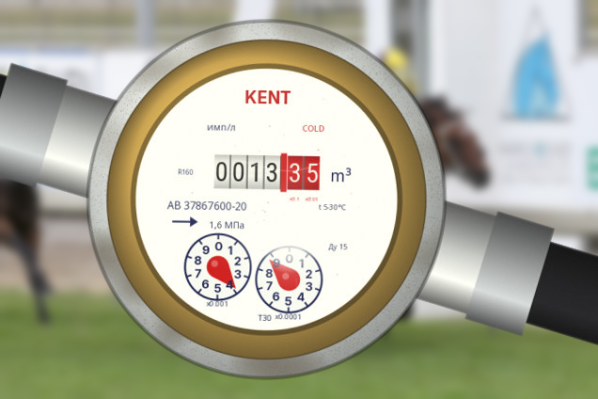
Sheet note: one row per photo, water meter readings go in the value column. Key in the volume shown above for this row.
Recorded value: 13.3538 m³
